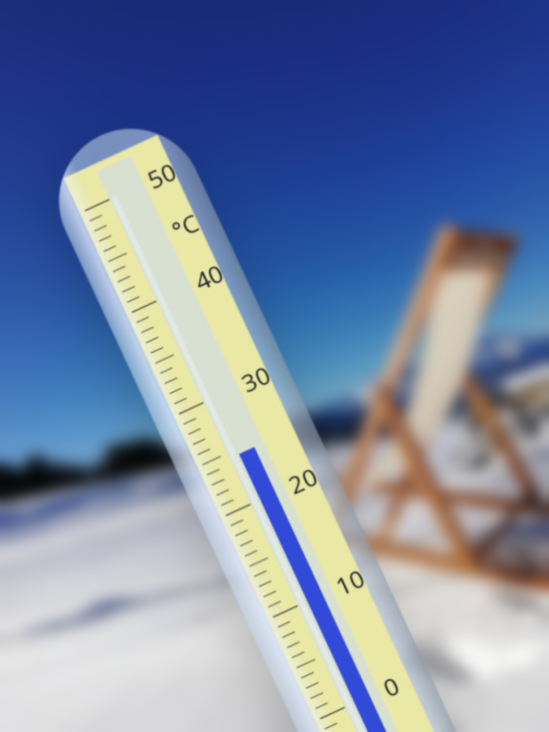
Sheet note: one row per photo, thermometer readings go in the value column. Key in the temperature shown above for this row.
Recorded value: 24.5 °C
